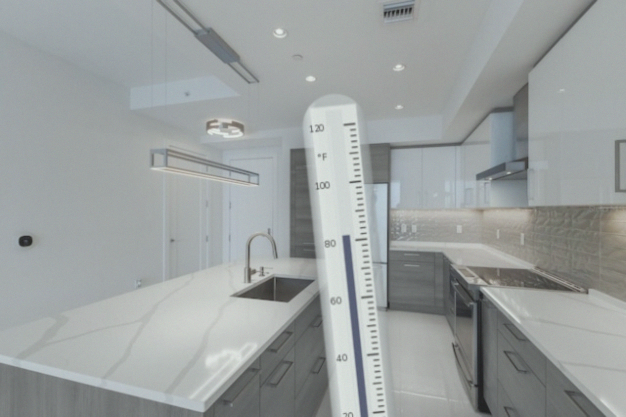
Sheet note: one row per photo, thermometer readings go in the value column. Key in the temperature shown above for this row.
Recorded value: 82 °F
